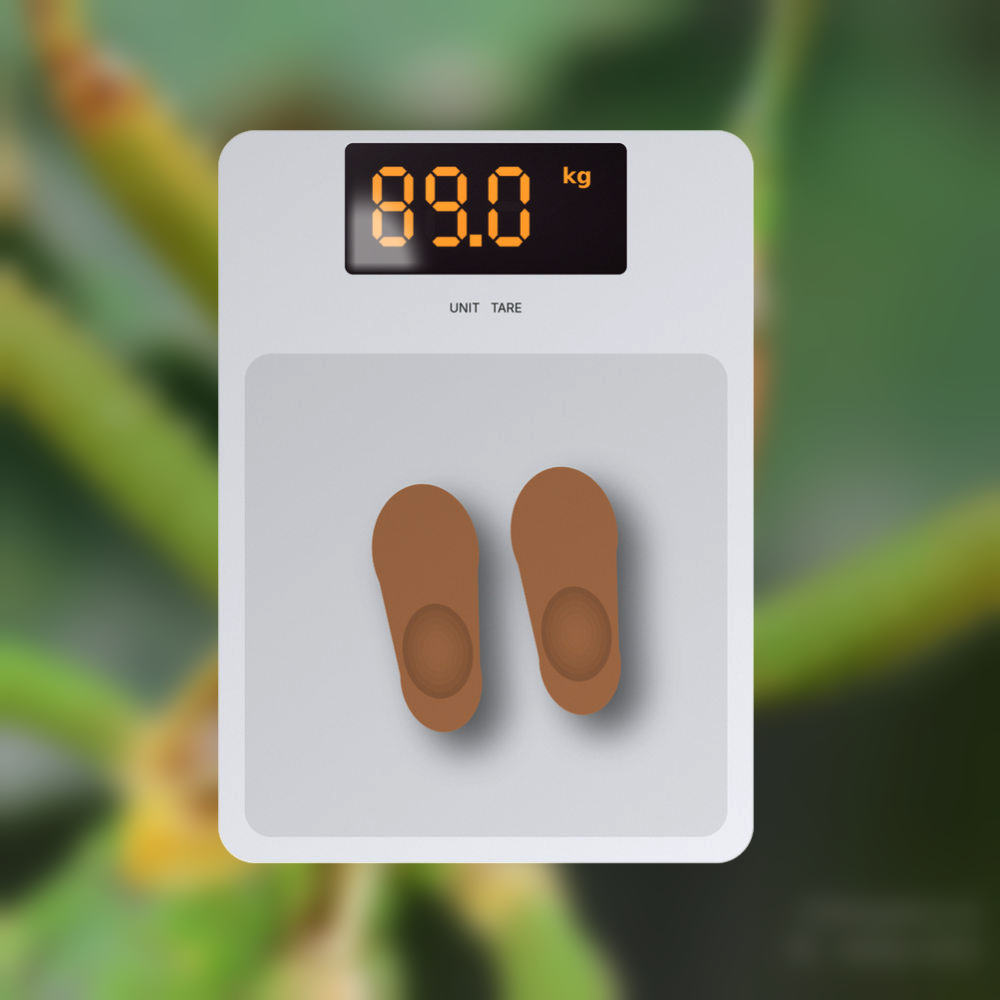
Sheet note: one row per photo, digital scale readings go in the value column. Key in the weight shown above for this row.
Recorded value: 89.0 kg
